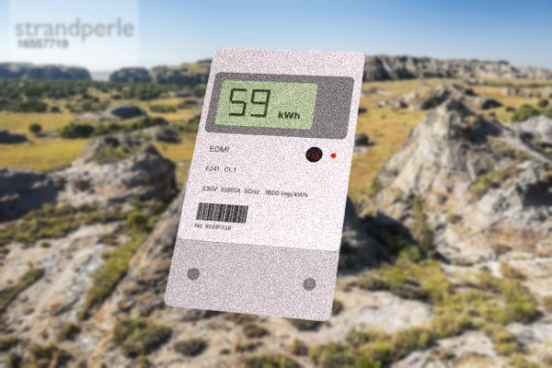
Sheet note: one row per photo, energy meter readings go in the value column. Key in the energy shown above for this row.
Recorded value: 59 kWh
